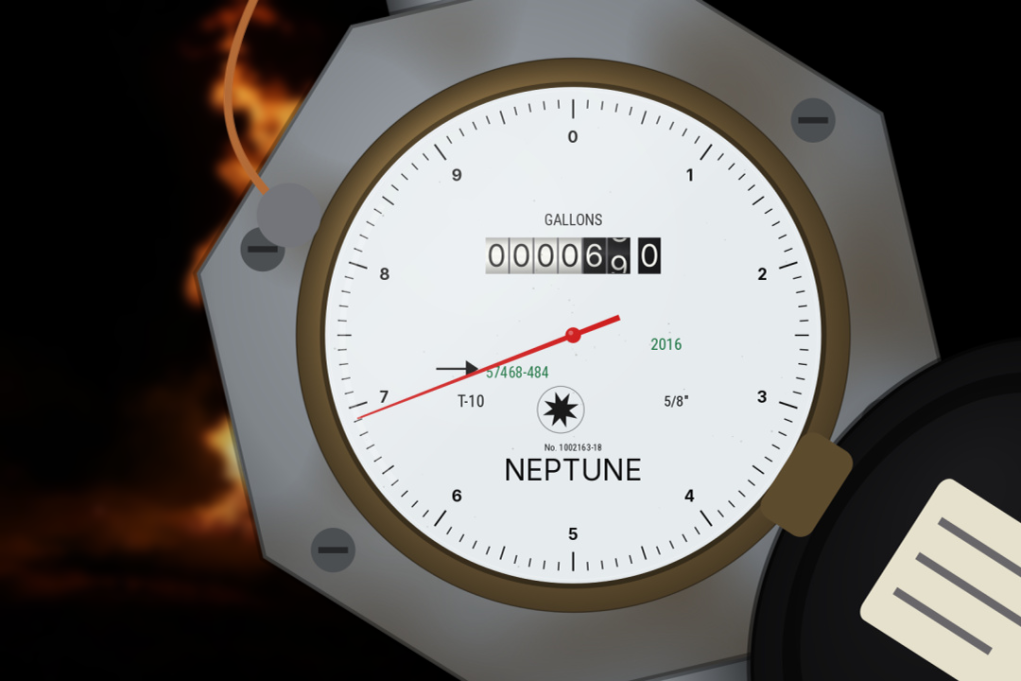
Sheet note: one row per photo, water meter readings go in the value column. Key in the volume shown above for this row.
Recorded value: 686.9 gal
